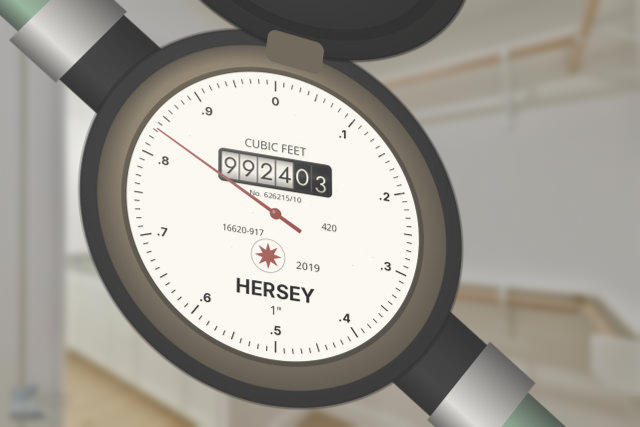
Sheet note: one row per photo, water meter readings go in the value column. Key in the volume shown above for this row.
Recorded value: 992402.83 ft³
